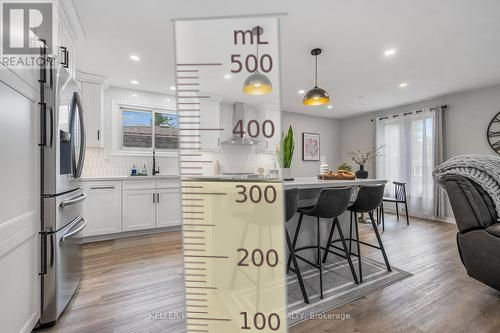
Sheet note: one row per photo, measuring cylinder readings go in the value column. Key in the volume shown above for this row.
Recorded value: 320 mL
